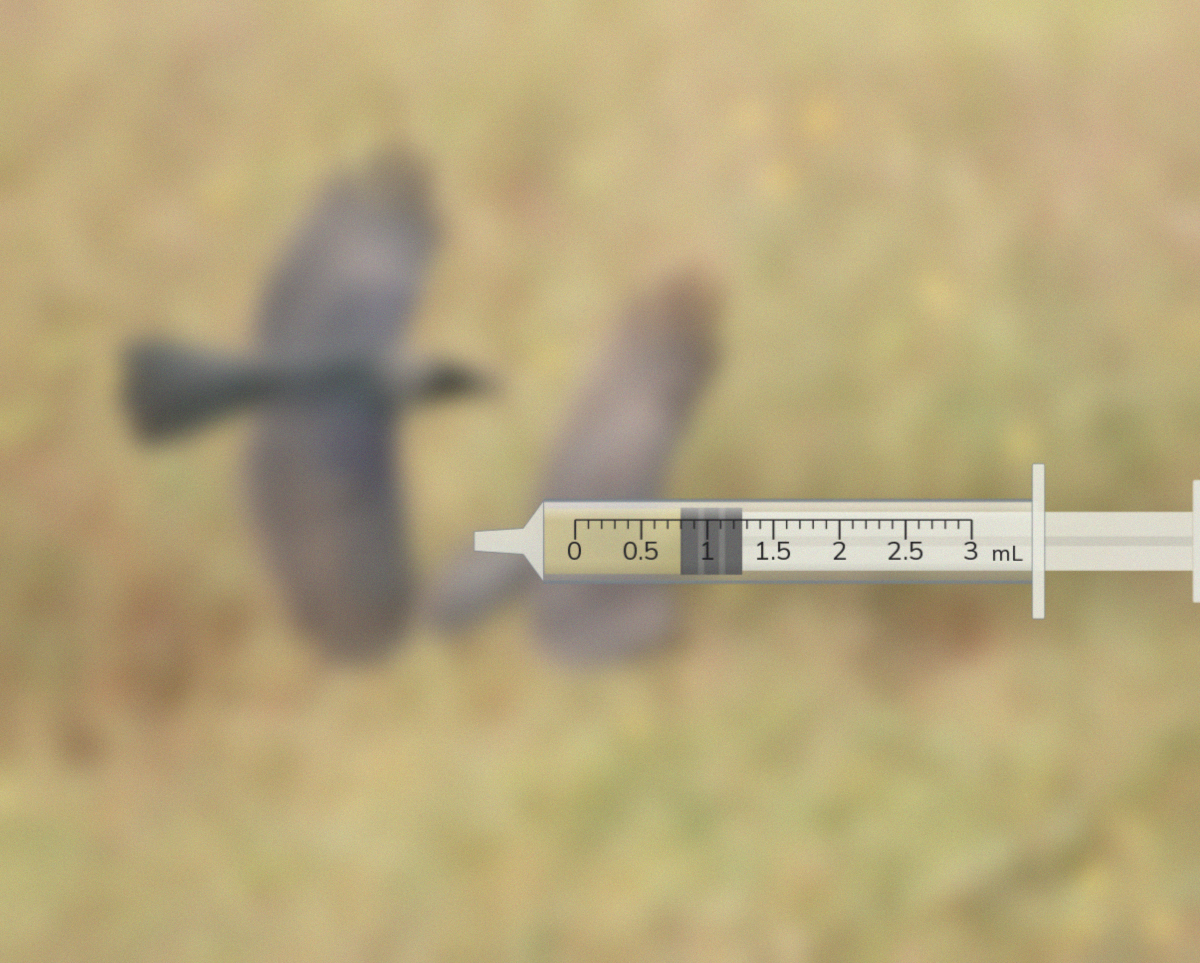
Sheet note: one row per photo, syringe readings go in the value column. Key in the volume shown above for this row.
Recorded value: 0.8 mL
